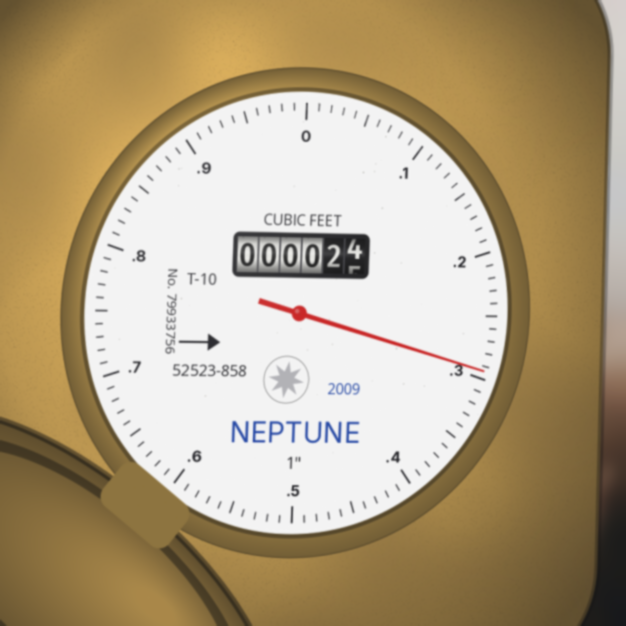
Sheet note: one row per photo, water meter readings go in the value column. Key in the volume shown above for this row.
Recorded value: 24.29 ft³
